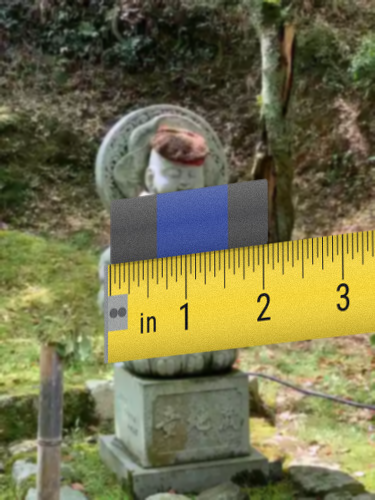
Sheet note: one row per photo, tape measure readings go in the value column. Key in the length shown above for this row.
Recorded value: 2.0625 in
